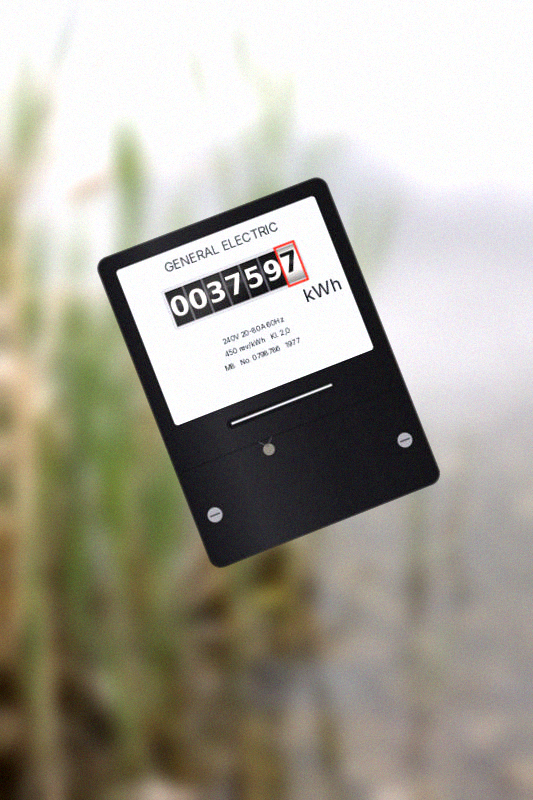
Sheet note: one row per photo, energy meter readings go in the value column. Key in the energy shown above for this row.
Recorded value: 3759.7 kWh
